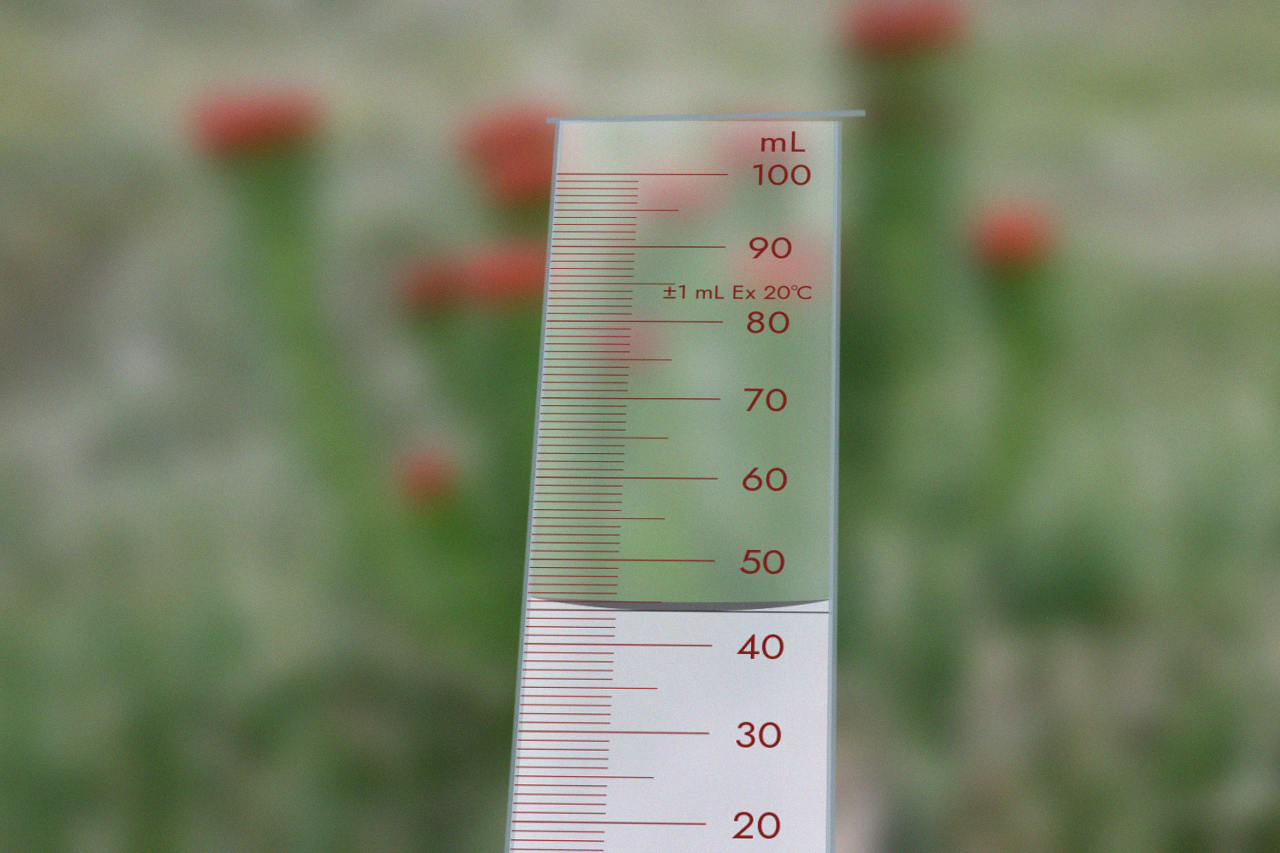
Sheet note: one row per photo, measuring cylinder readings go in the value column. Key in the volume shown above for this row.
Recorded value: 44 mL
